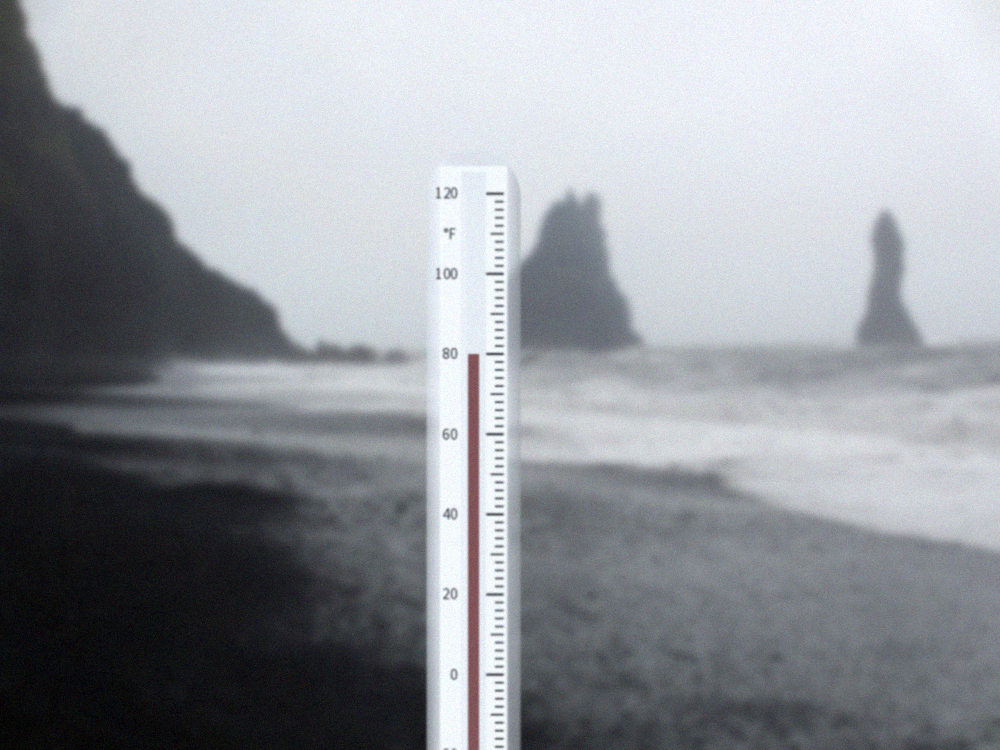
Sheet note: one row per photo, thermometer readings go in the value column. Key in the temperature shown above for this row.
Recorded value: 80 °F
